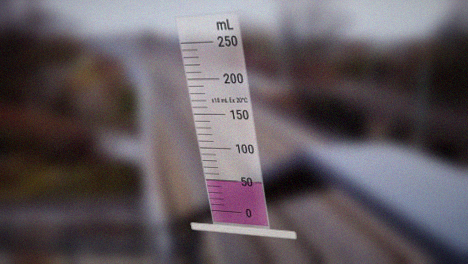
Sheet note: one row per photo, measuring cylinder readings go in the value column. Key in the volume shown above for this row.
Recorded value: 50 mL
